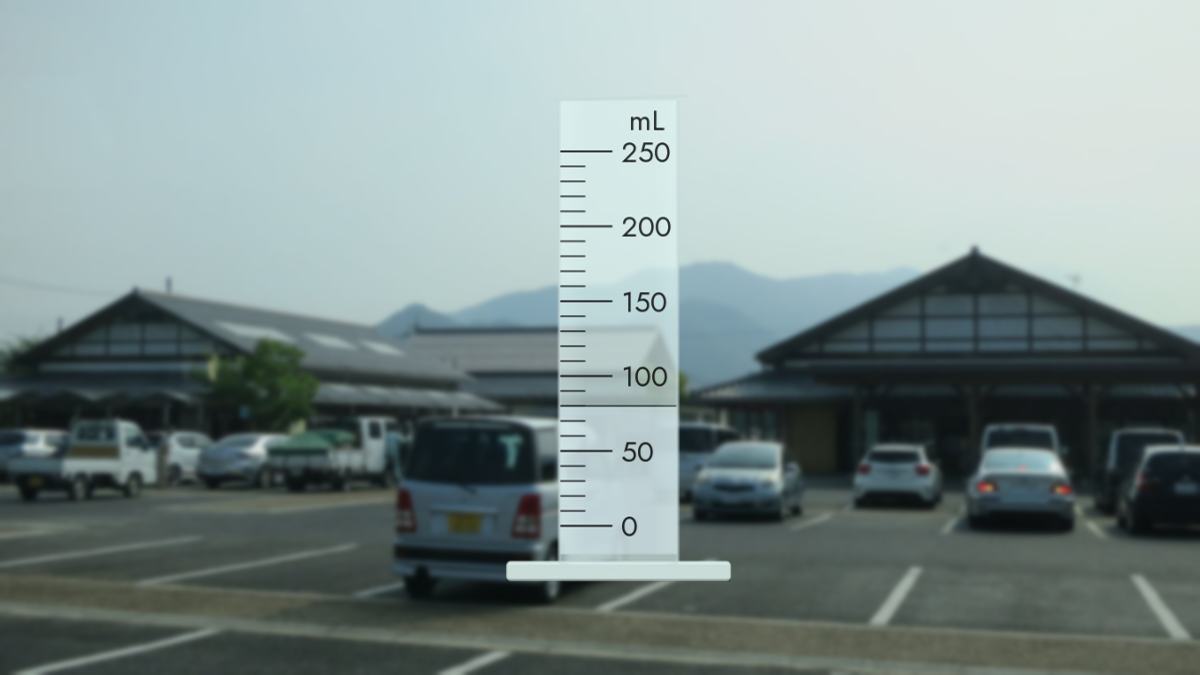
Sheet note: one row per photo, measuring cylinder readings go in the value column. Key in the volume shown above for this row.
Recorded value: 80 mL
